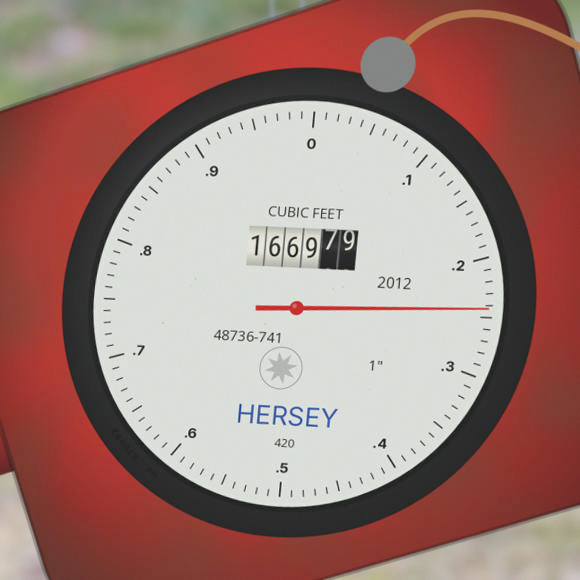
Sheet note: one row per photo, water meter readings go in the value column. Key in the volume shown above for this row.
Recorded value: 166979.24 ft³
